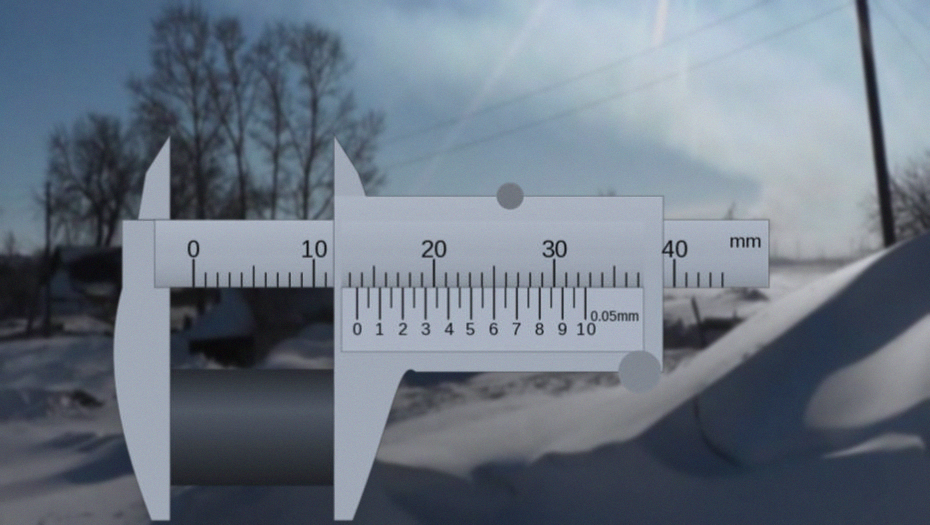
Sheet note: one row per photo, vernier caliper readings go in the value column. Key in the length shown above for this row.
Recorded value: 13.6 mm
